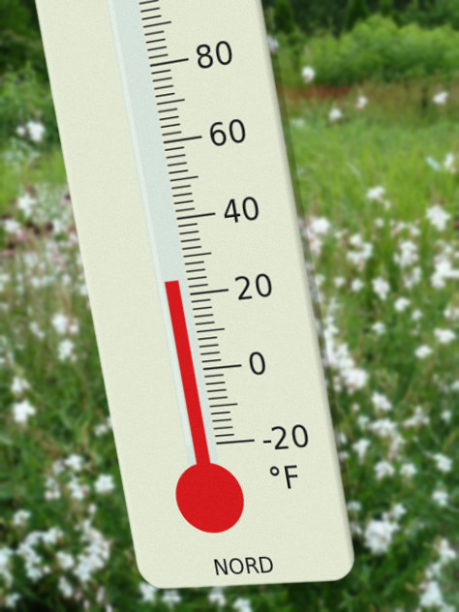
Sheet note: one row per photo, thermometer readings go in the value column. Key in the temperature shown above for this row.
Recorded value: 24 °F
